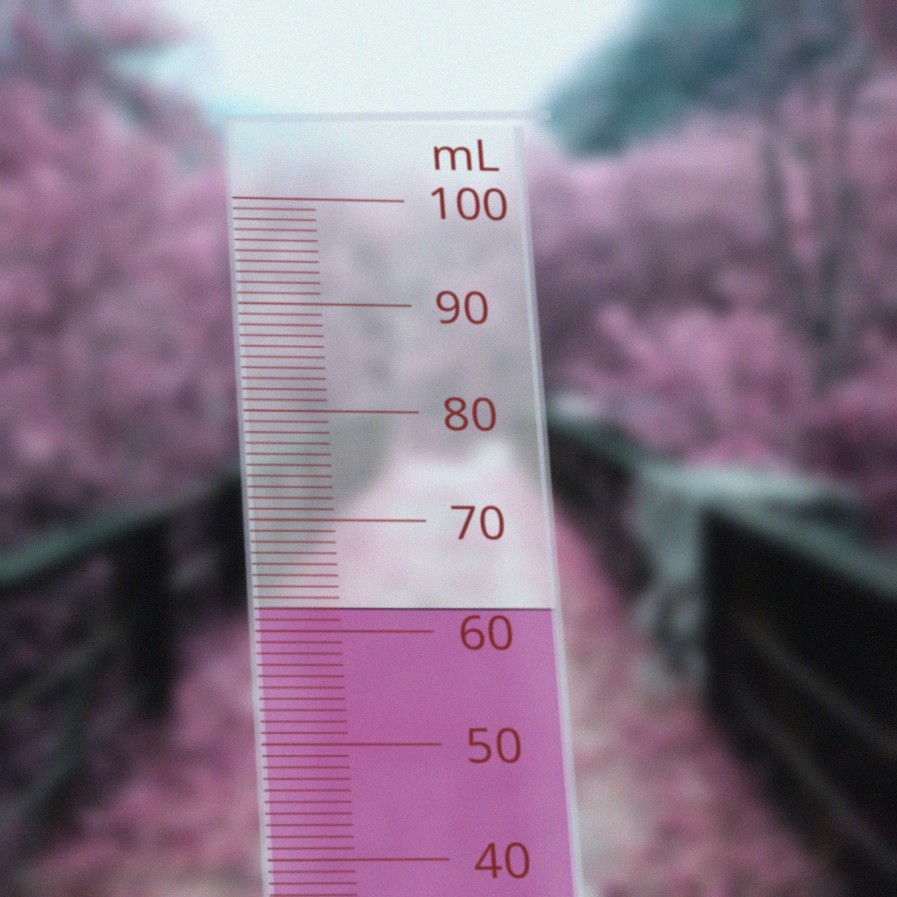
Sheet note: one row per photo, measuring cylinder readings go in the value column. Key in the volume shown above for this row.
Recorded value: 62 mL
